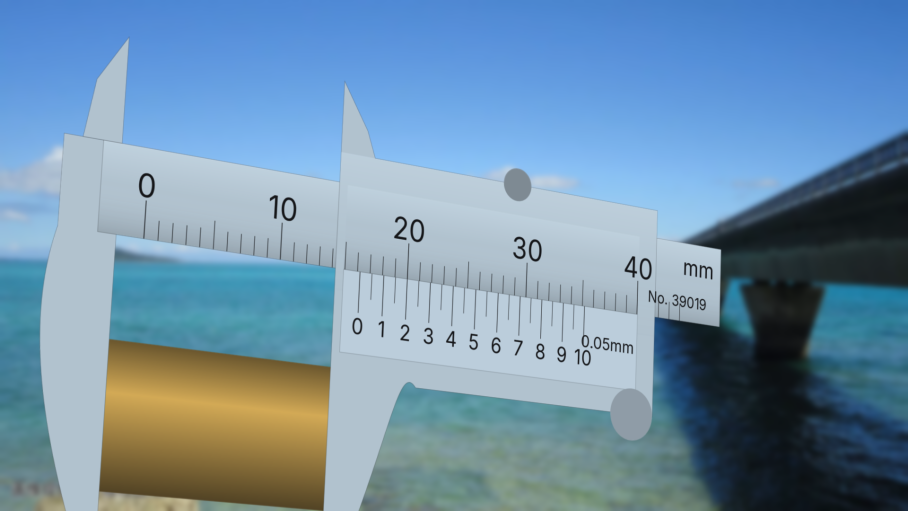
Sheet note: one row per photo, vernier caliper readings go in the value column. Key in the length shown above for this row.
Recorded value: 16.2 mm
